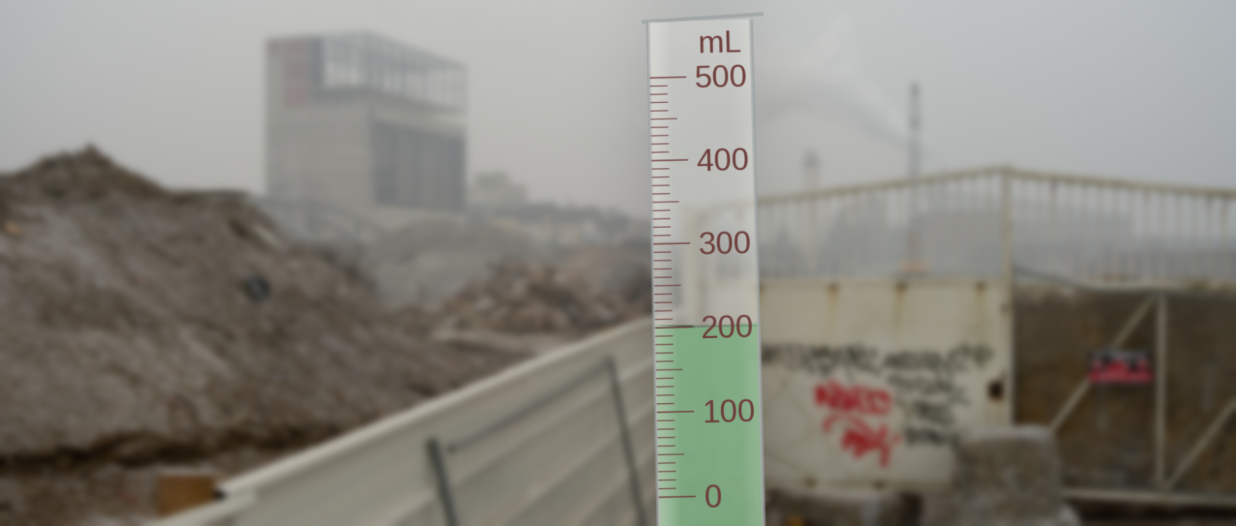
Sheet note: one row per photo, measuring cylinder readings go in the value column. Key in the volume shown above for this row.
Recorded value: 200 mL
